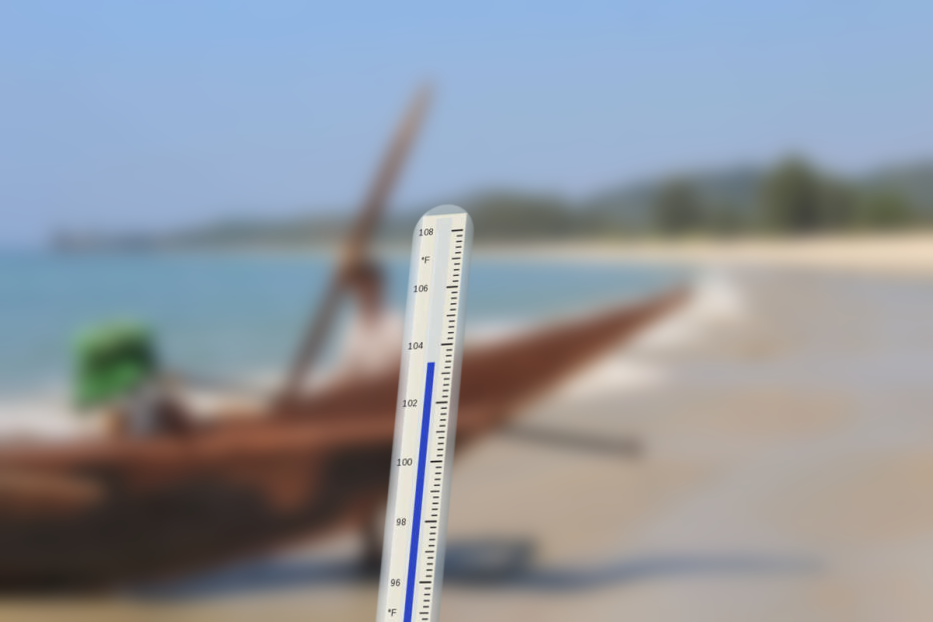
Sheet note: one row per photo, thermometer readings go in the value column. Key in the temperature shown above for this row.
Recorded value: 103.4 °F
